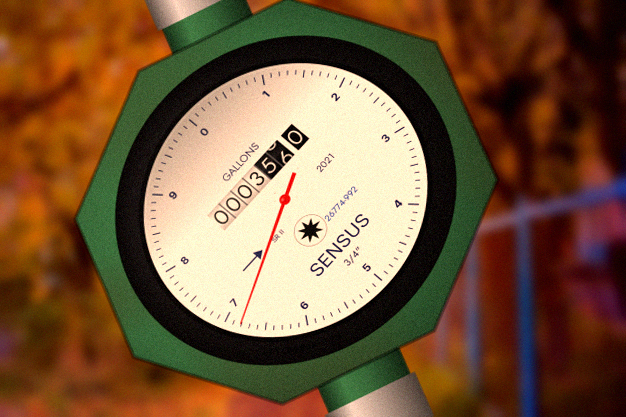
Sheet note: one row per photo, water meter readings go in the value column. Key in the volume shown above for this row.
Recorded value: 3556.8 gal
